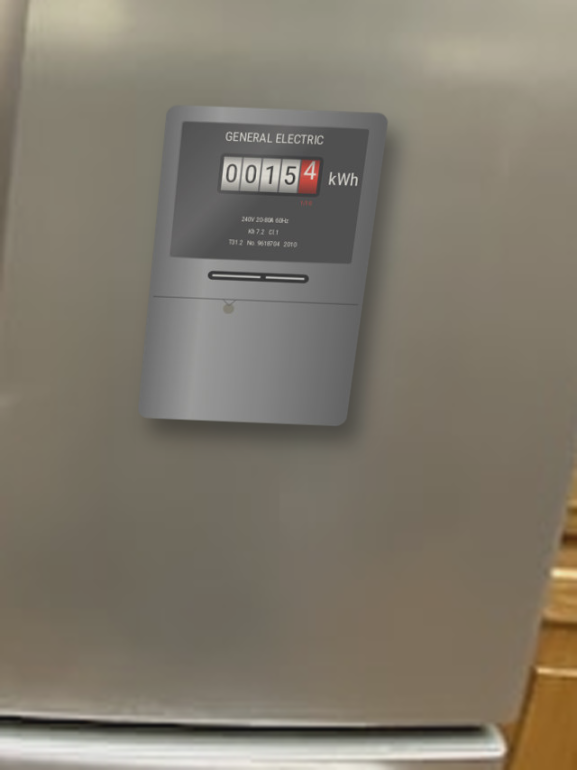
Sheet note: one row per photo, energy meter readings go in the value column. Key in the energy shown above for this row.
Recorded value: 15.4 kWh
